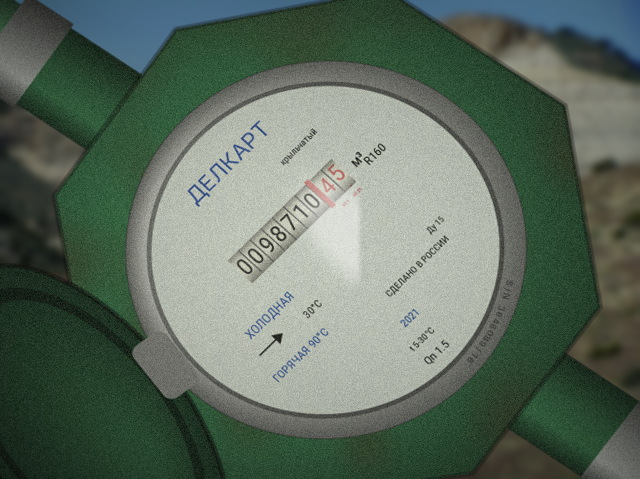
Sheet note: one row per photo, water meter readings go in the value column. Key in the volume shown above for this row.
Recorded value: 98710.45 m³
